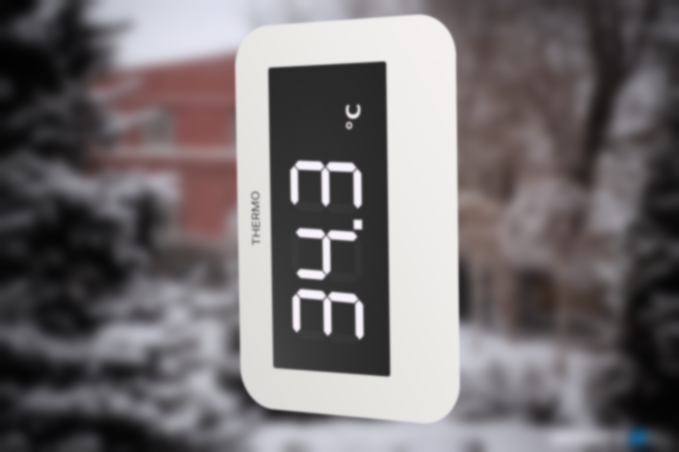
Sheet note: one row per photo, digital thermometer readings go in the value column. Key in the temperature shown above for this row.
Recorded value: 34.3 °C
